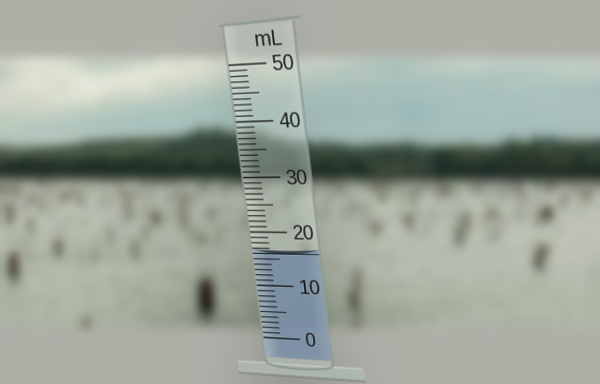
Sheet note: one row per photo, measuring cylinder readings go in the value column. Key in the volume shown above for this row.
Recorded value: 16 mL
